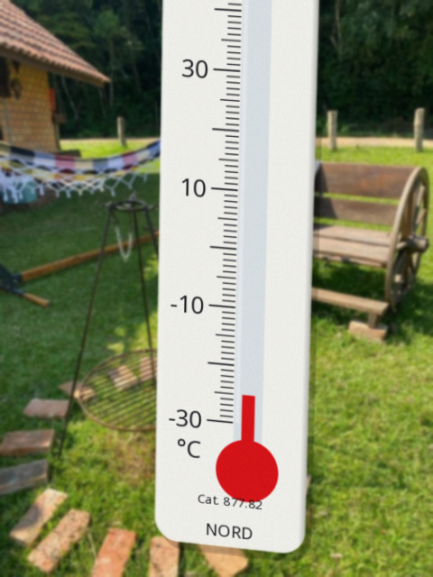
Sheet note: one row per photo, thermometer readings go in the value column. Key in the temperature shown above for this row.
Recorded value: -25 °C
